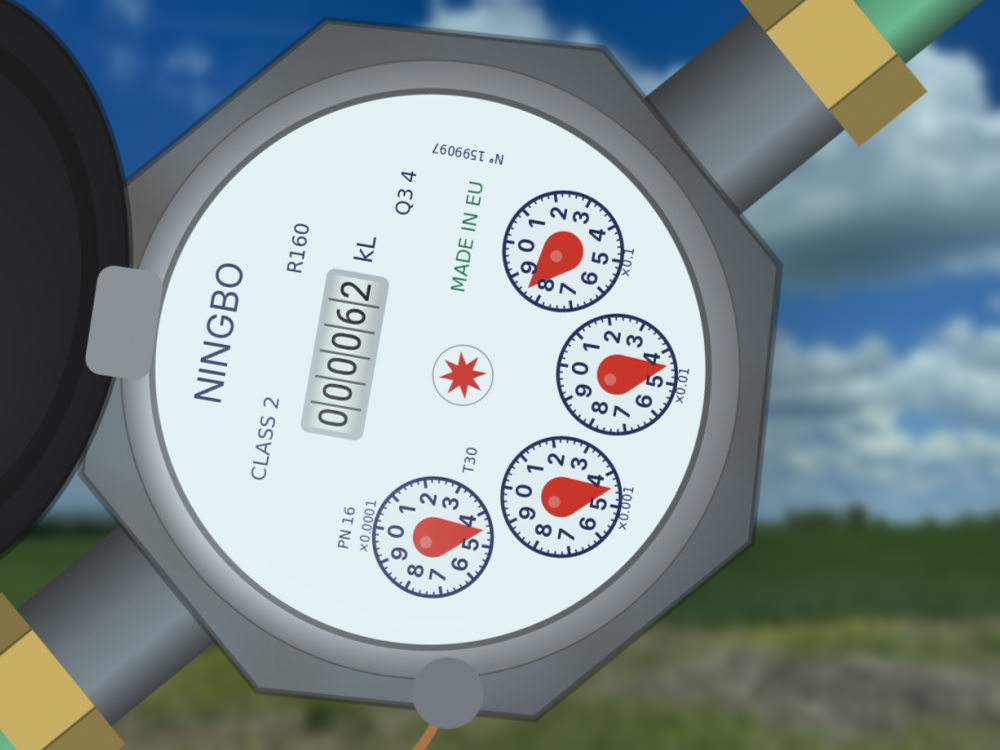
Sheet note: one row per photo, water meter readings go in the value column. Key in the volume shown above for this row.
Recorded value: 62.8444 kL
